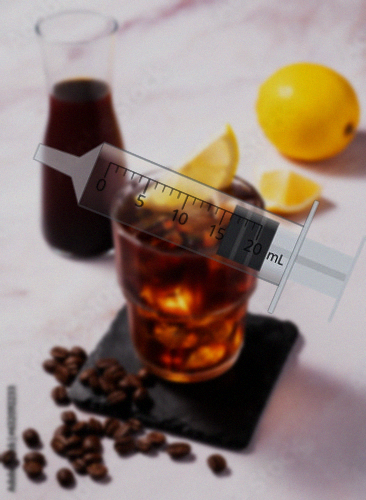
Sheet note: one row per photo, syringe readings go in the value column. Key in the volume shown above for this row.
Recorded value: 16 mL
